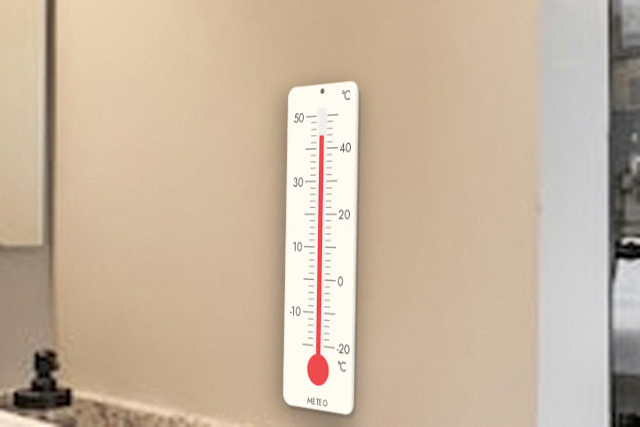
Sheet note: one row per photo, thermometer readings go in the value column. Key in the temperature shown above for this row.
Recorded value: 44 °C
